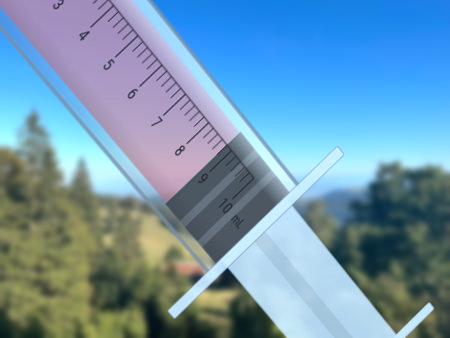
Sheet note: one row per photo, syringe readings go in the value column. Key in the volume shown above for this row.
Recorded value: 8.8 mL
